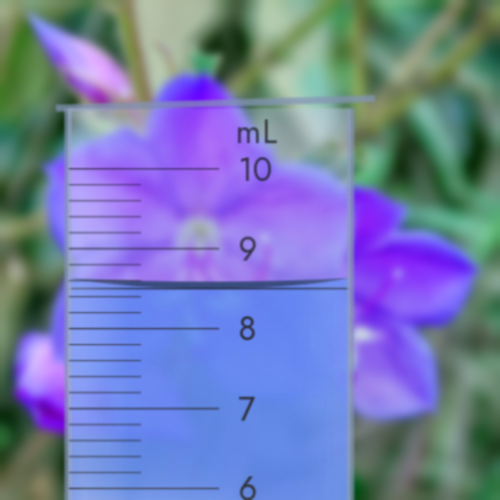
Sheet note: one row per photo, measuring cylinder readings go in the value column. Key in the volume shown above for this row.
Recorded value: 8.5 mL
